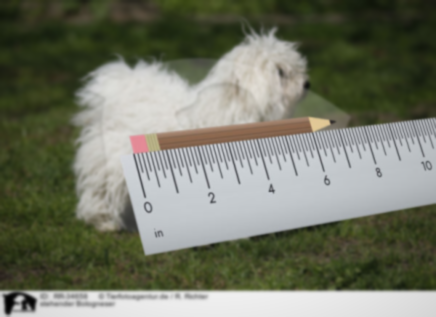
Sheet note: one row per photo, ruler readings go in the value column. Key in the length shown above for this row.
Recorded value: 7 in
